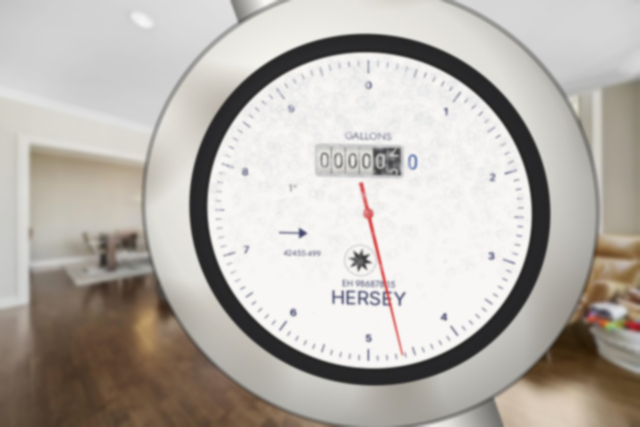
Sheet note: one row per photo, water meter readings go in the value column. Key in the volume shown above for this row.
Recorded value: 24.6 gal
